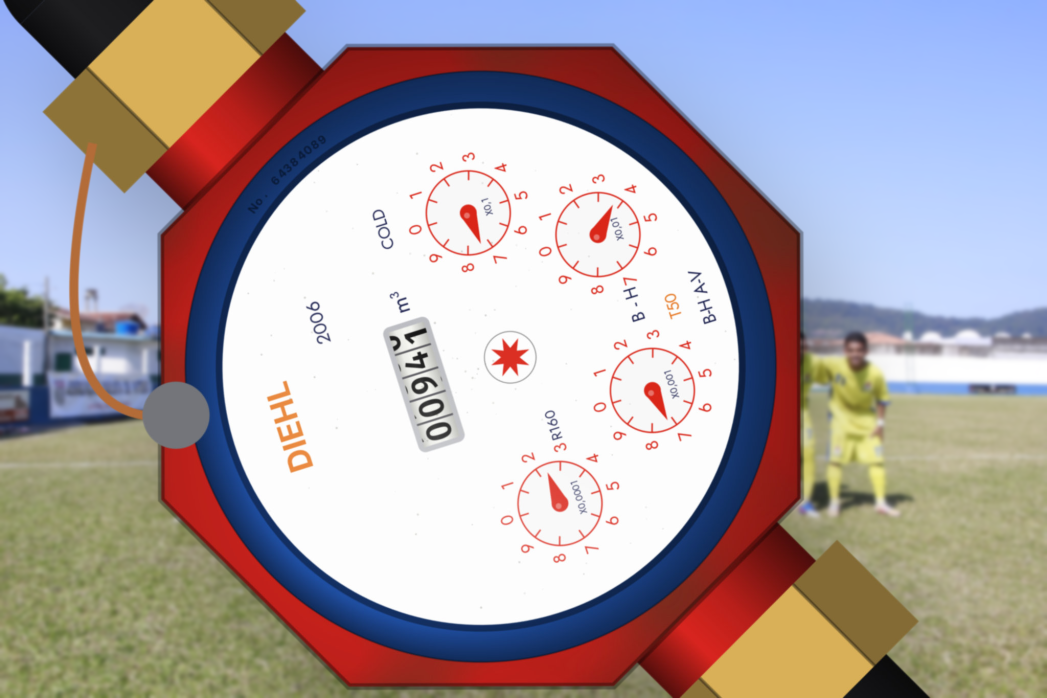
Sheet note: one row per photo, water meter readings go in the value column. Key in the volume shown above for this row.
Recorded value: 940.7372 m³
